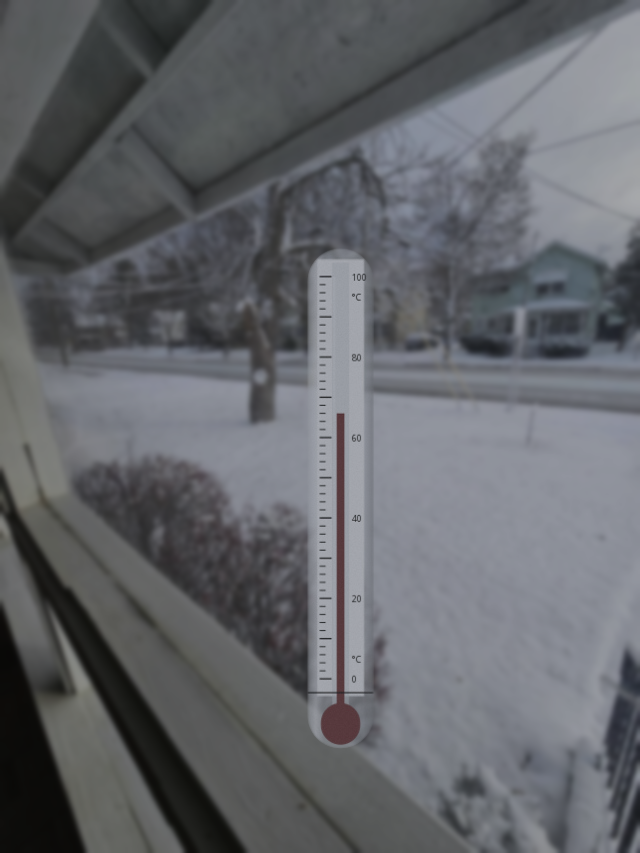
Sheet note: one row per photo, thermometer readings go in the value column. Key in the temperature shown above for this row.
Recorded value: 66 °C
